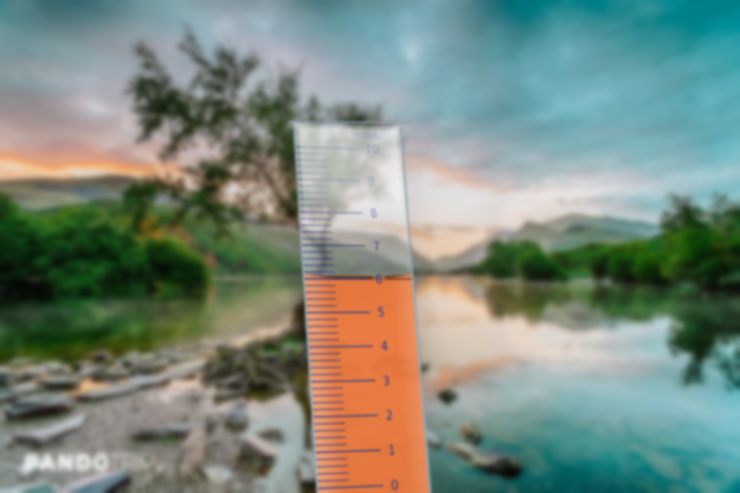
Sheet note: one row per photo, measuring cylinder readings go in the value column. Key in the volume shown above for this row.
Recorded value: 6 mL
